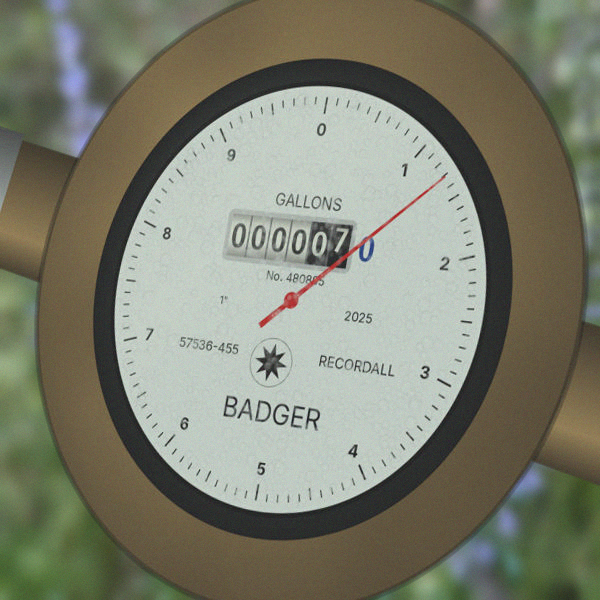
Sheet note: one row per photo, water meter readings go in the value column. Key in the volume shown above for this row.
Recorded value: 71.3 gal
